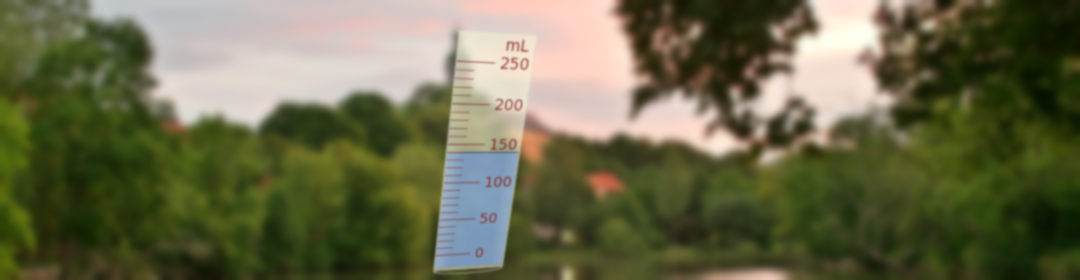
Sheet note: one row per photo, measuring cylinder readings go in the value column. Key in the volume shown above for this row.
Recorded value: 140 mL
